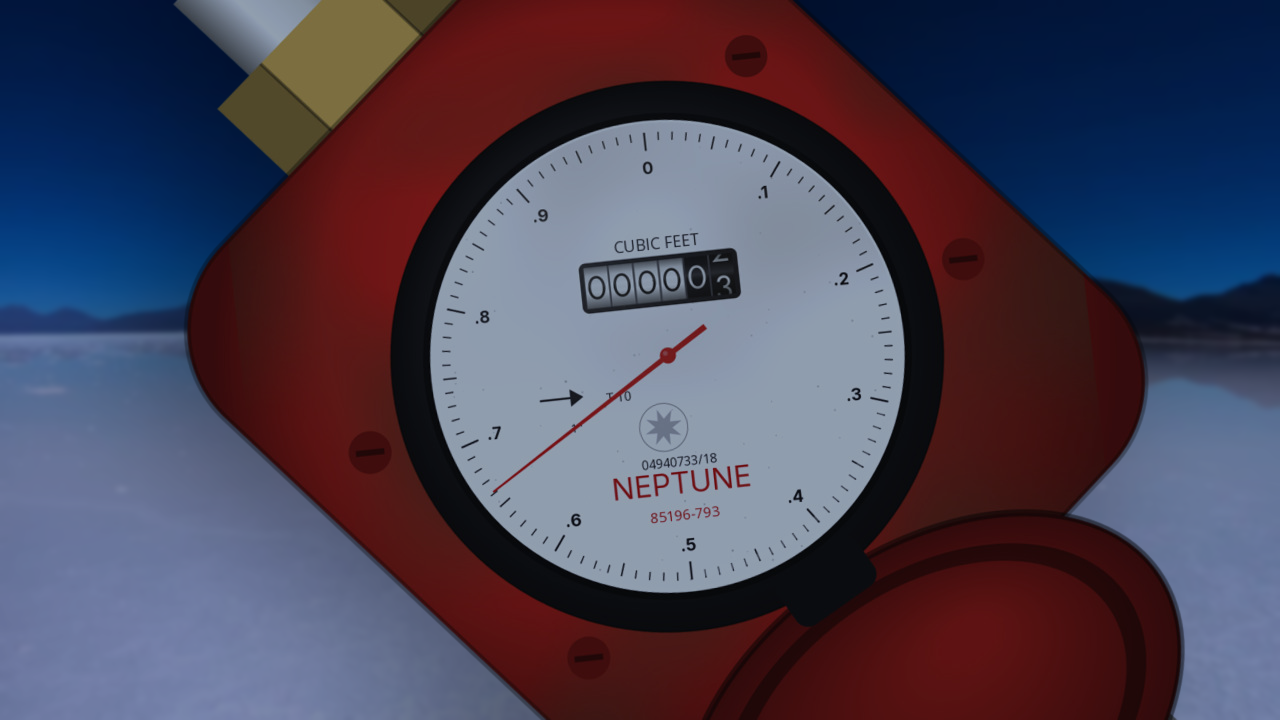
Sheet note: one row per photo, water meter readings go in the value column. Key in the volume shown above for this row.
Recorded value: 2.66 ft³
